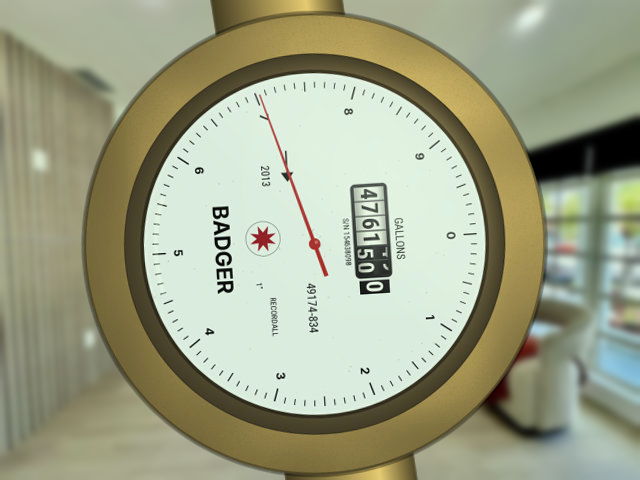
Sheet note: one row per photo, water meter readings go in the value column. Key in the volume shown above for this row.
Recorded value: 4761497.0 gal
